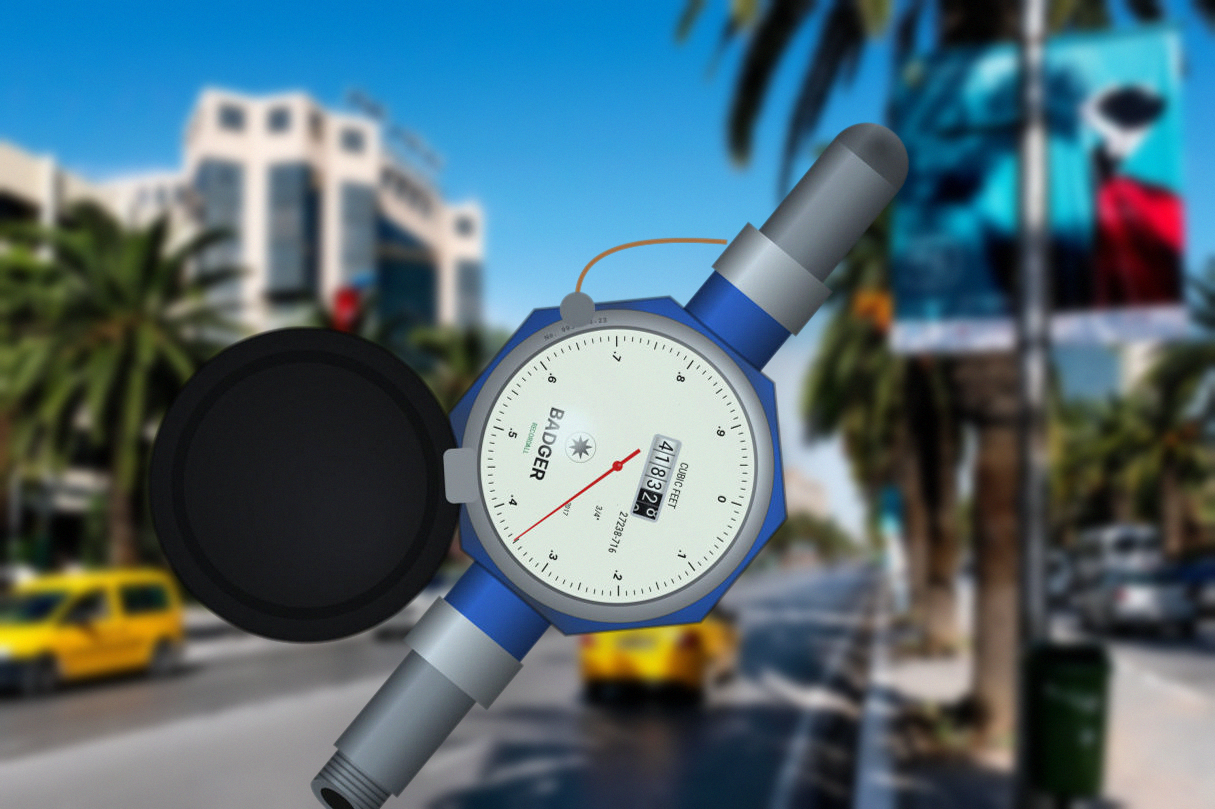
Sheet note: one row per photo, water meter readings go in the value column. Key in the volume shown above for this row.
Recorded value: 418328.35 ft³
